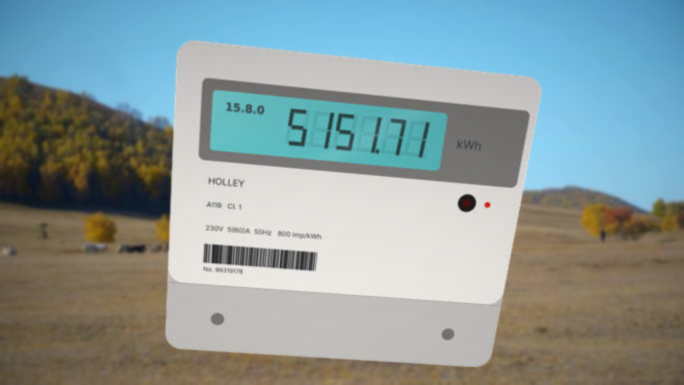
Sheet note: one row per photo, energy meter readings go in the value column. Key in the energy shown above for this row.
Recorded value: 5151.71 kWh
